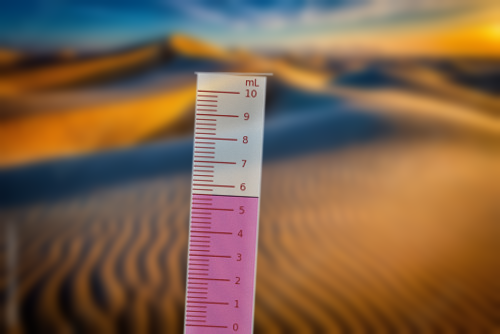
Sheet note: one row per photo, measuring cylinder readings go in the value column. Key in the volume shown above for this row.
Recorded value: 5.6 mL
